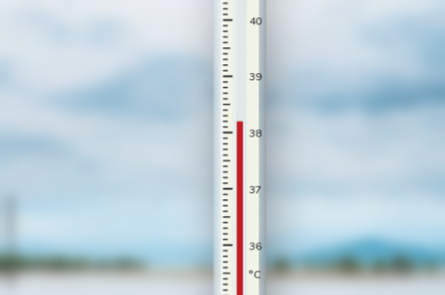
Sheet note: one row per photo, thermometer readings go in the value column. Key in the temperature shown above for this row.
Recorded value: 38.2 °C
